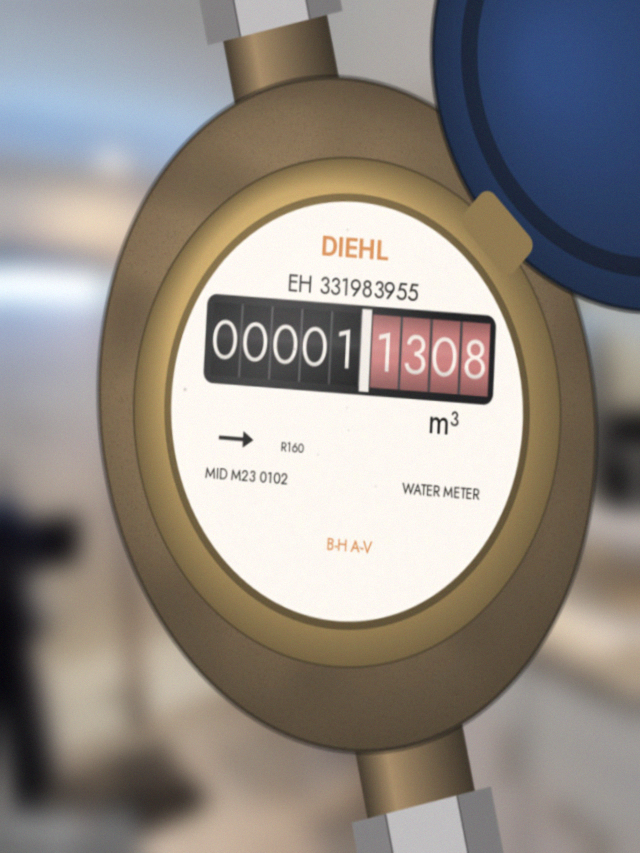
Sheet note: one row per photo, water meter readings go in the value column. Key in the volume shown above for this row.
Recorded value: 1.1308 m³
